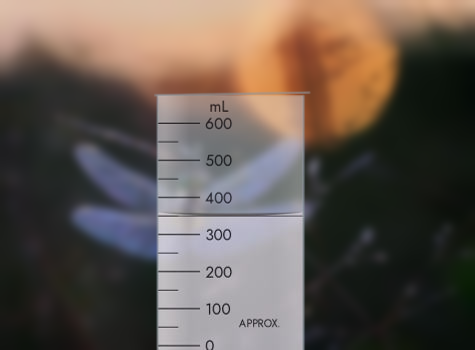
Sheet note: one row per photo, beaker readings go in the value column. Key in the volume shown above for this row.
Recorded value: 350 mL
